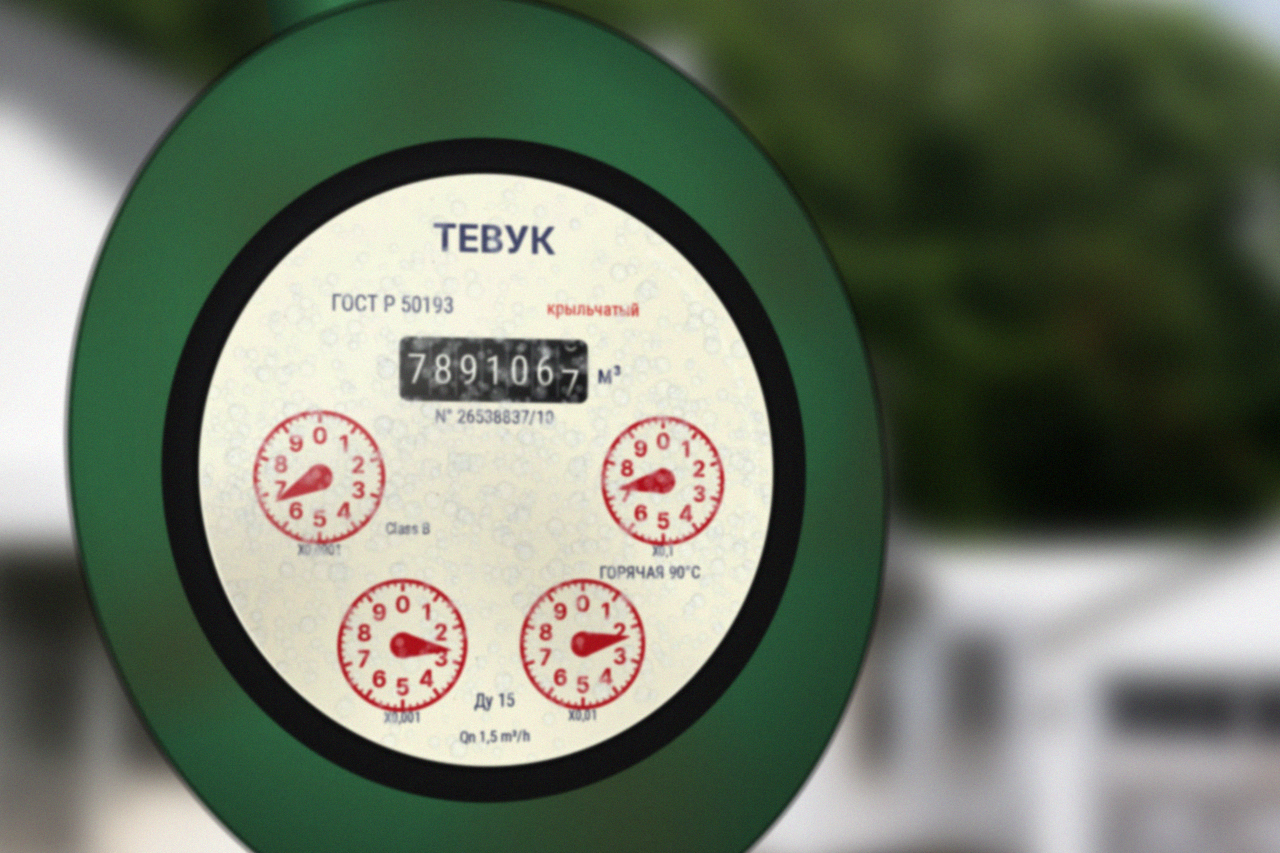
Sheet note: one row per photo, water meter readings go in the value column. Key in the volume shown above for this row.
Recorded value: 7891066.7226 m³
